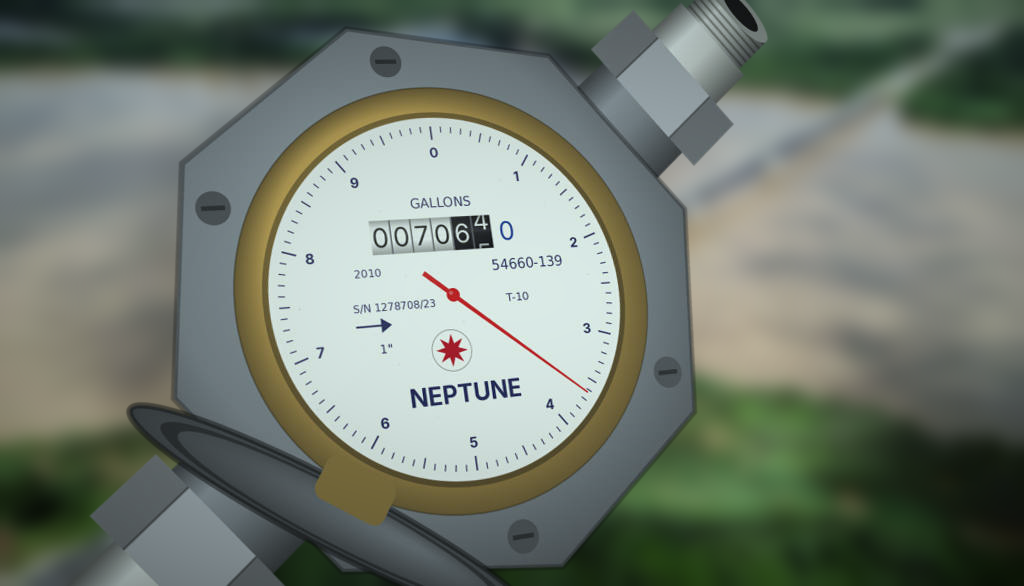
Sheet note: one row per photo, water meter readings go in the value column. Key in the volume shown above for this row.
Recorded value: 70643.6 gal
